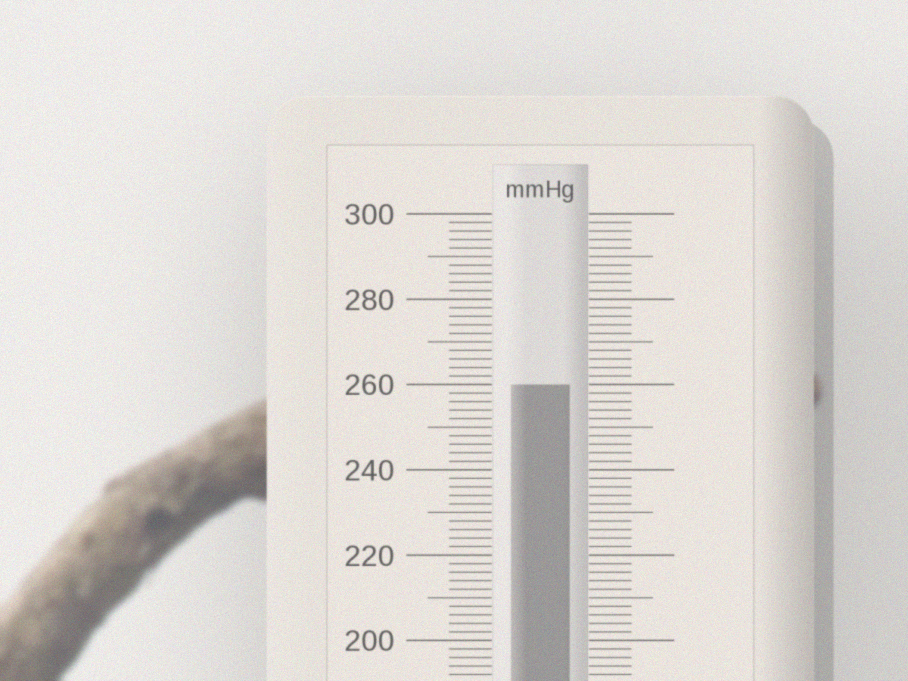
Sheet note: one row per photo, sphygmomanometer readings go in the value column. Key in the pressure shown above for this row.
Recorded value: 260 mmHg
